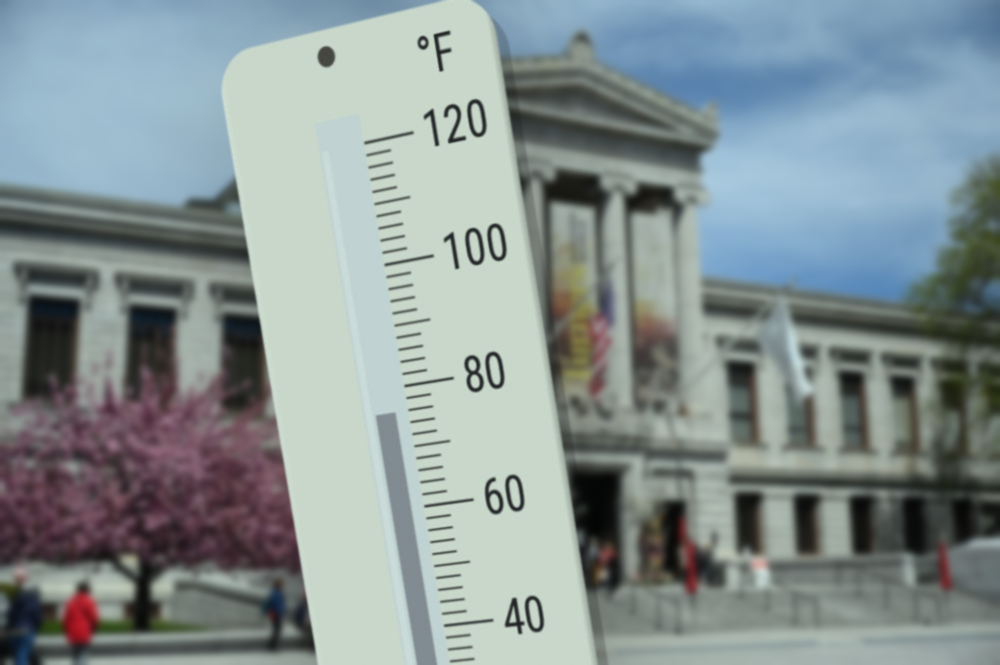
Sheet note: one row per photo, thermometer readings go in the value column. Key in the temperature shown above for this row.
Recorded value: 76 °F
